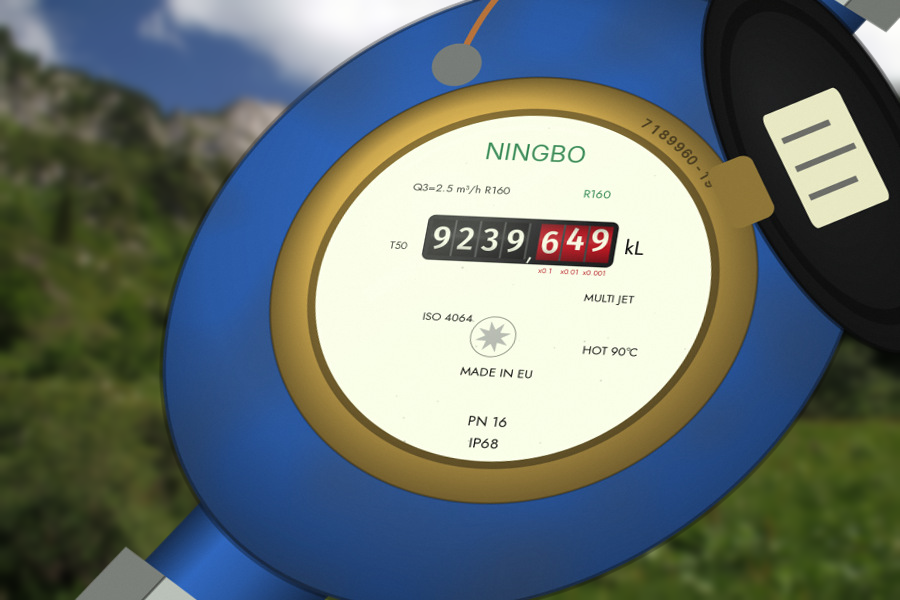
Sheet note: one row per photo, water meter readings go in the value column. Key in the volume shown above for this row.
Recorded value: 9239.649 kL
